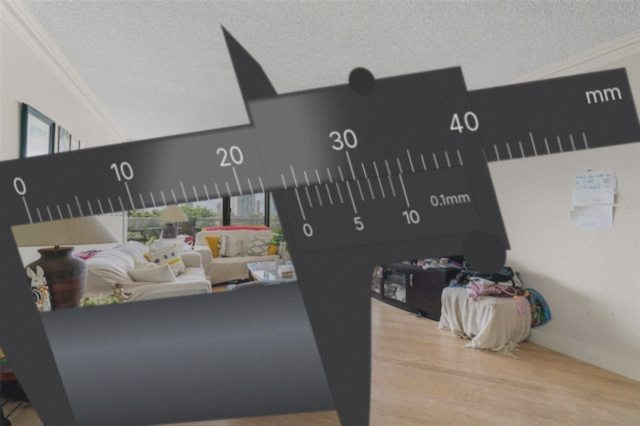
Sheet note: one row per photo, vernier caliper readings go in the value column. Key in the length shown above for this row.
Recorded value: 24.8 mm
